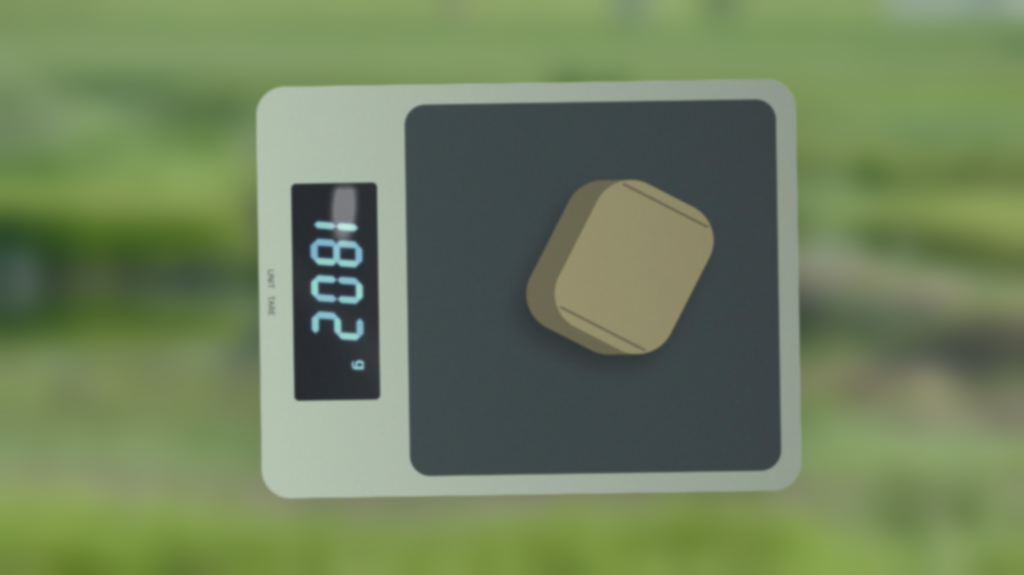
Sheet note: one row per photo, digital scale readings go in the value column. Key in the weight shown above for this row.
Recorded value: 1802 g
